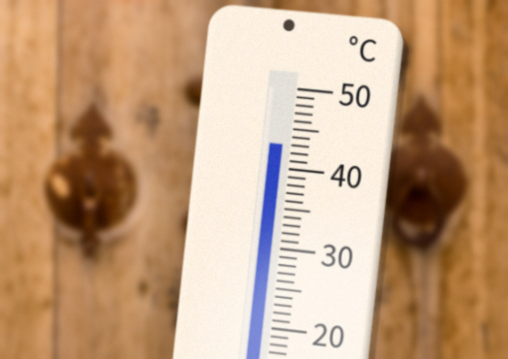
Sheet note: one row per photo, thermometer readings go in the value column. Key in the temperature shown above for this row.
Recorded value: 43 °C
